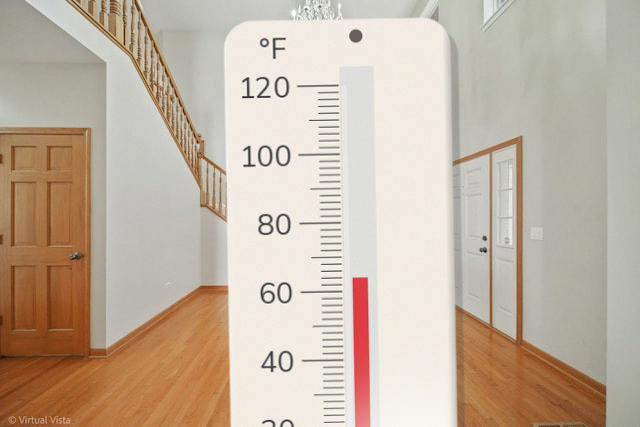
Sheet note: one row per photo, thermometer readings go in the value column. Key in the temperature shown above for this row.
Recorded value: 64 °F
